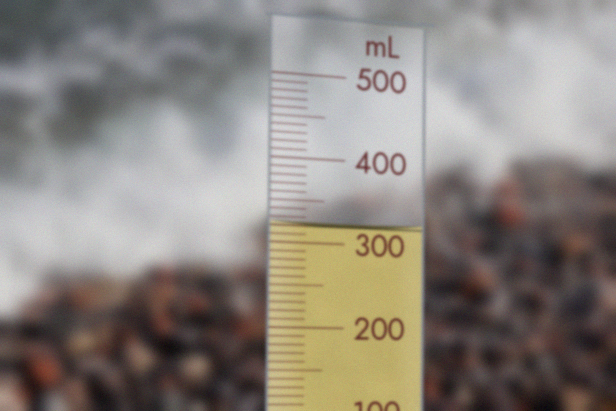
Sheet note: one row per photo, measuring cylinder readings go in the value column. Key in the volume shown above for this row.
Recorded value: 320 mL
